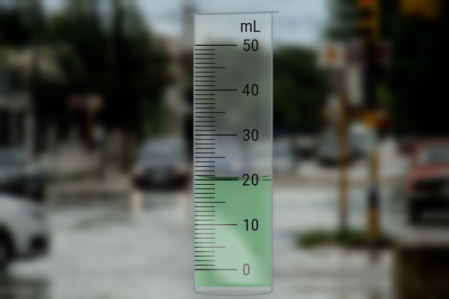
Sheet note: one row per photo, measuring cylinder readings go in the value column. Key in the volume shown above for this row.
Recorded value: 20 mL
